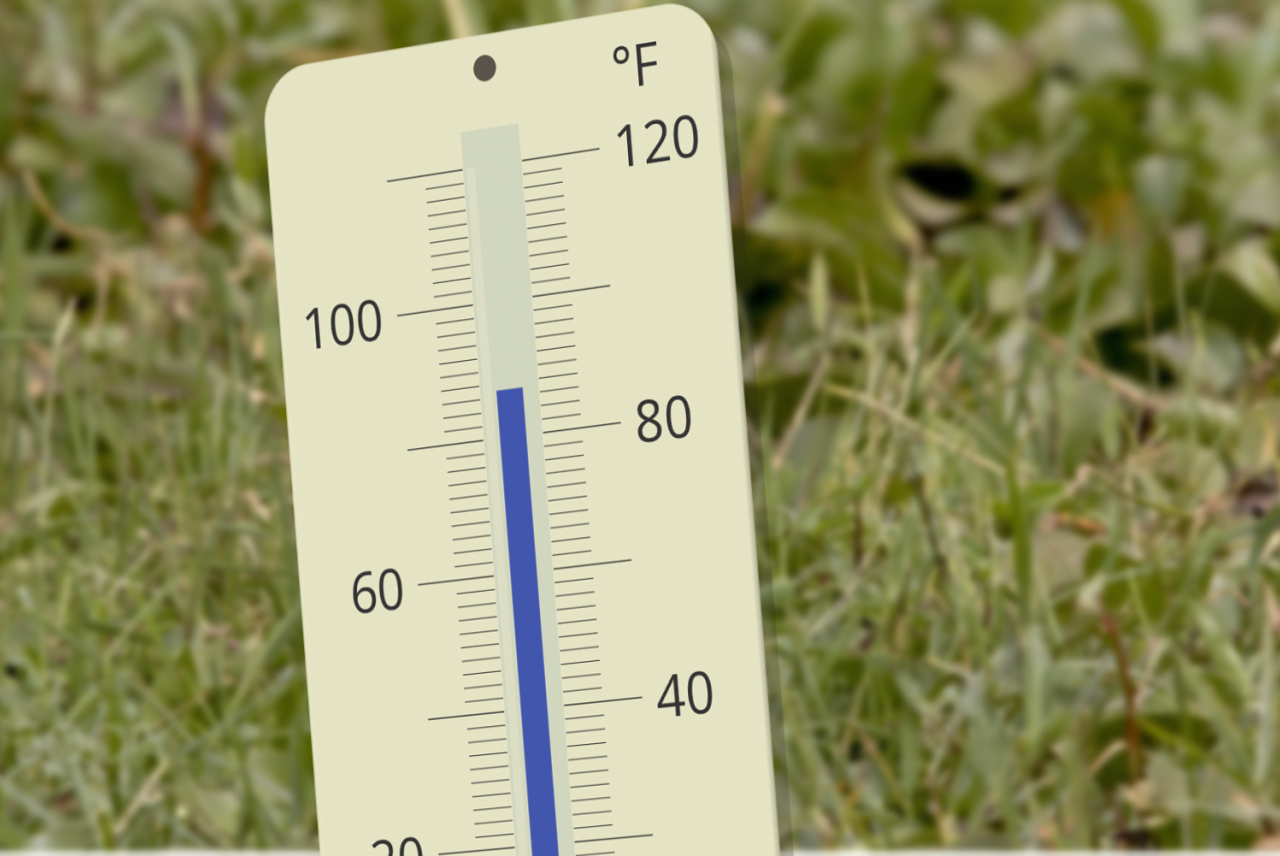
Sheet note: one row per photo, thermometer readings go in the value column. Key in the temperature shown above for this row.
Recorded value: 87 °F
